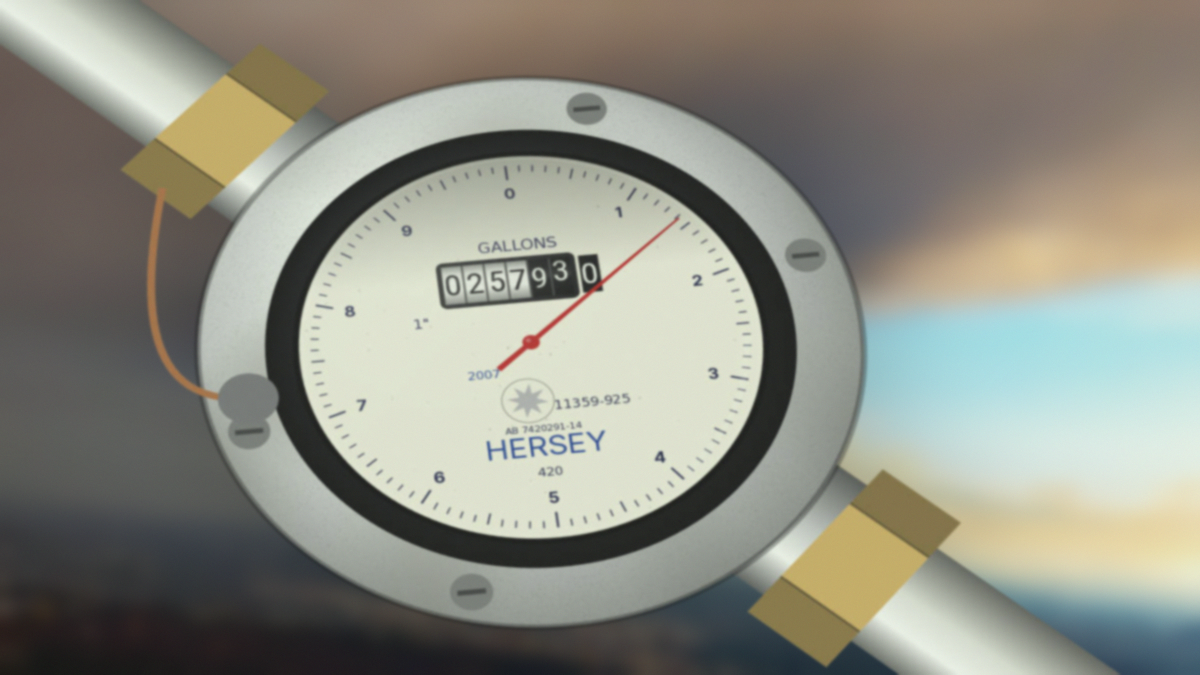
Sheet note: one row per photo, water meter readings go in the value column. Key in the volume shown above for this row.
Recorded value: 257931.4 gal
